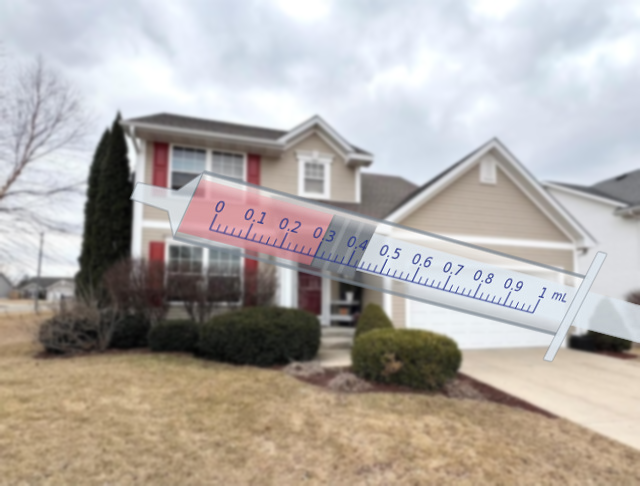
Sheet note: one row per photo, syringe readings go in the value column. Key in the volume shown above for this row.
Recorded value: 0.3 mL
